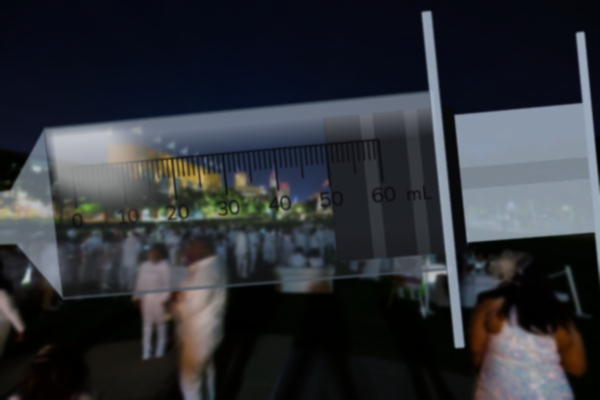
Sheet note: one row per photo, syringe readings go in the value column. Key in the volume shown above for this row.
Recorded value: 50 mL
